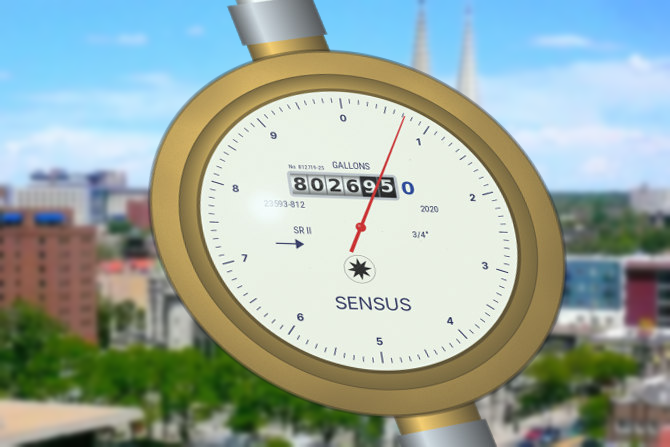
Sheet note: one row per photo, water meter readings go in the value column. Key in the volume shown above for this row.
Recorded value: 8026950.7 gal
